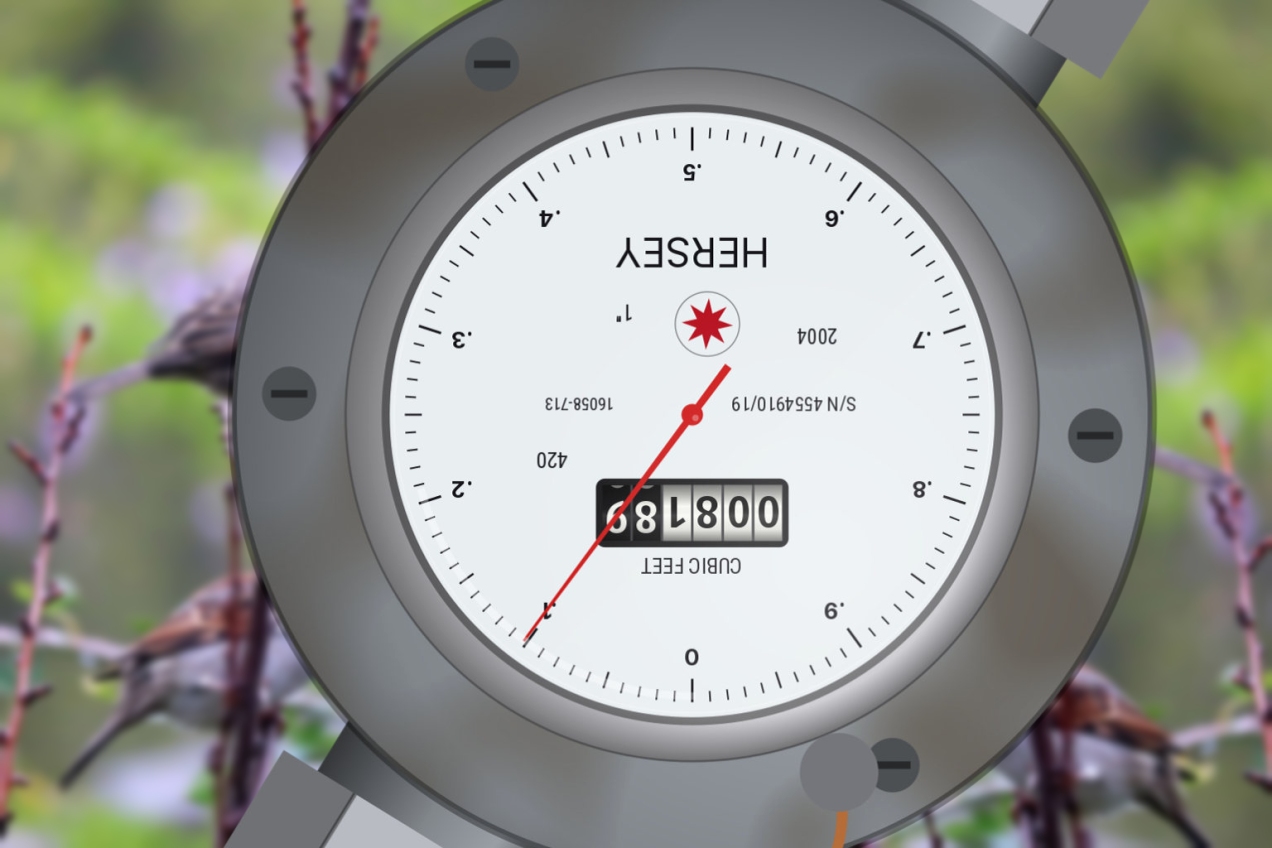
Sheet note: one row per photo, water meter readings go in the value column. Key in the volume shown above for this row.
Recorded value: 8189.10 ft³
